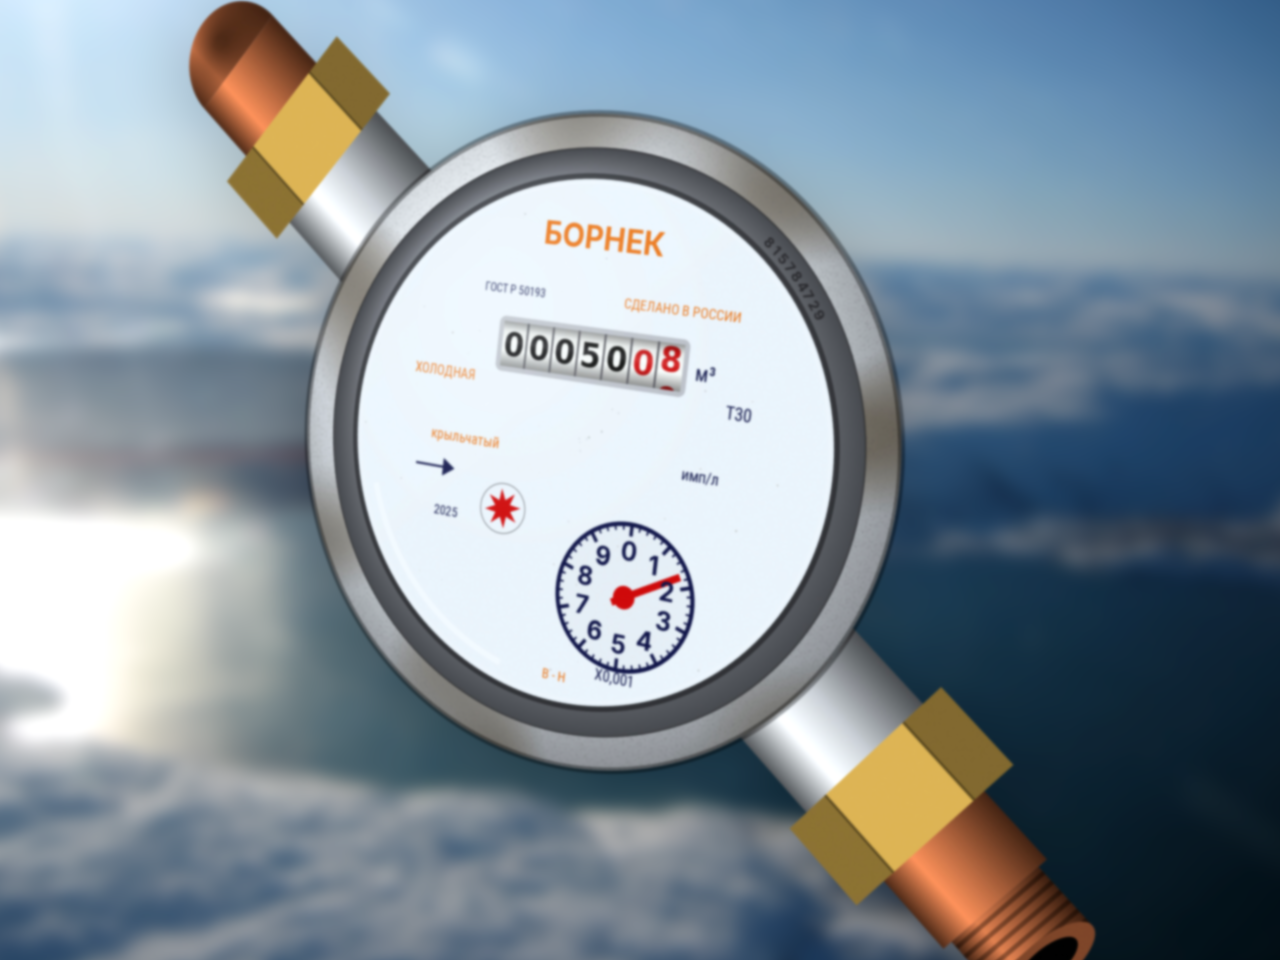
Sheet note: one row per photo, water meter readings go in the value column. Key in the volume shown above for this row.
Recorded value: 50.081 m³
